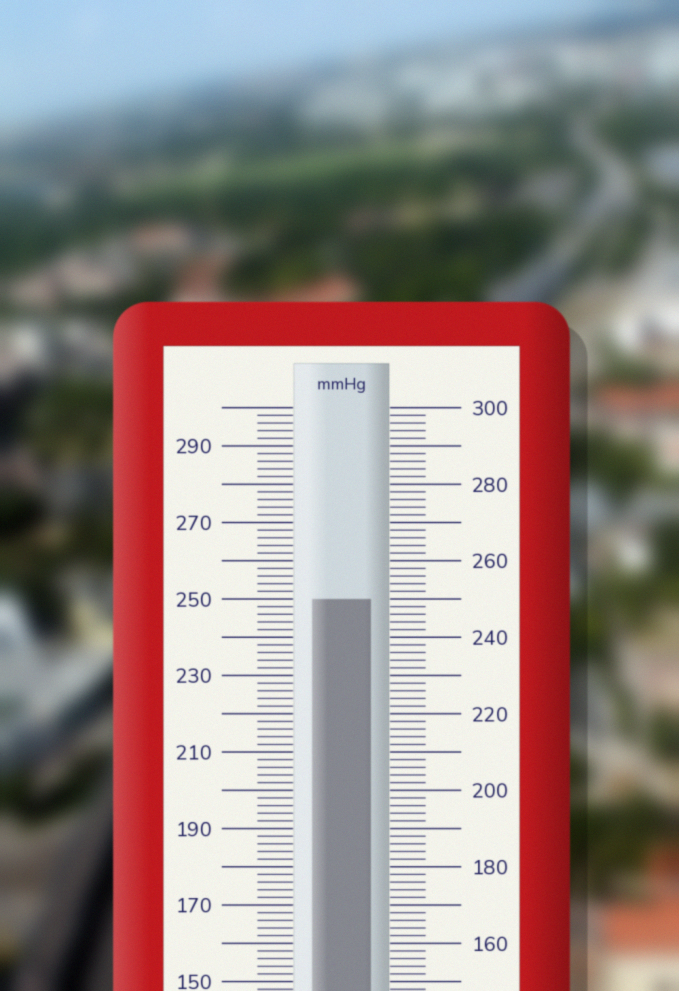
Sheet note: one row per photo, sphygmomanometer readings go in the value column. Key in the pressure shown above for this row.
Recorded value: 250 mmHg
